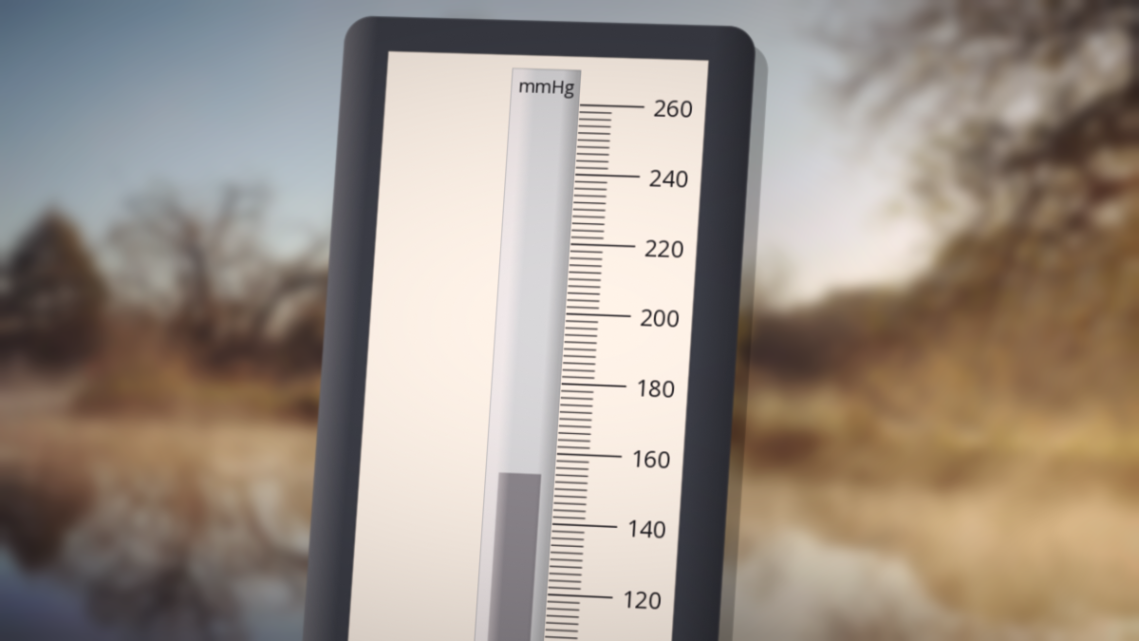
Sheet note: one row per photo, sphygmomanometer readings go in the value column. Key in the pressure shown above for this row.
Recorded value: 154 mmHg
